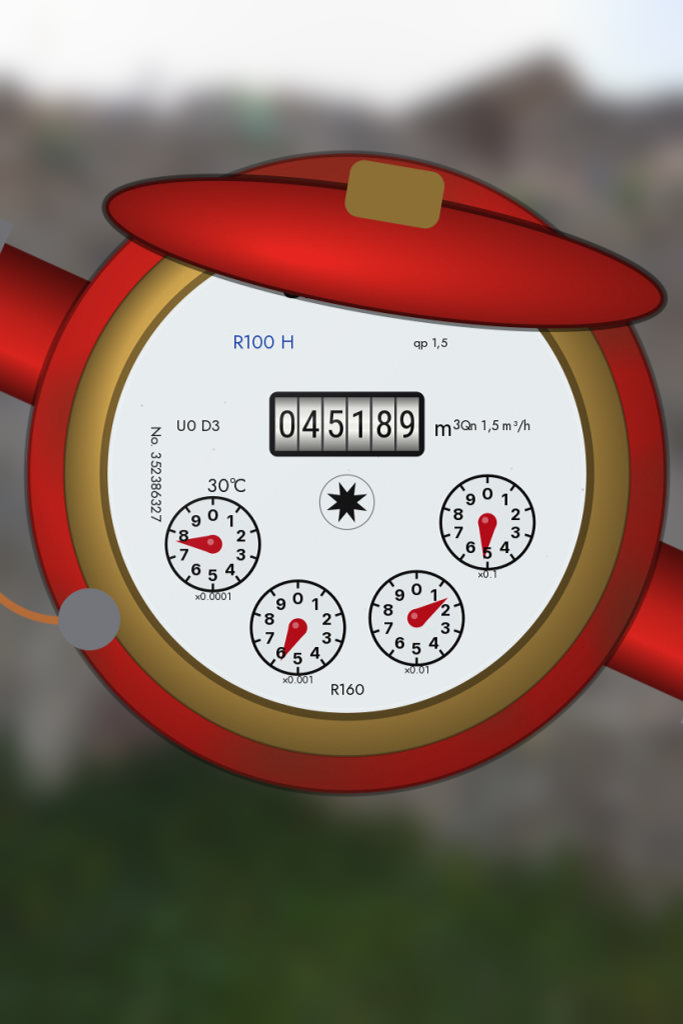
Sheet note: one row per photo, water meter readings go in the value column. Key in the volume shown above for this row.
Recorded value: 45189.5157 m³
